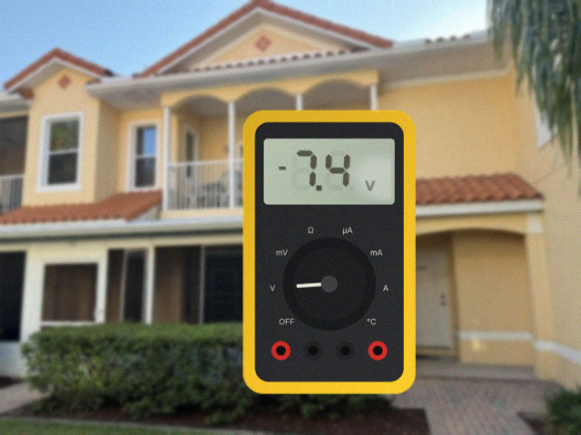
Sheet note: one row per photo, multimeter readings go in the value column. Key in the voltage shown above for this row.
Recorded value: -7.4 V
